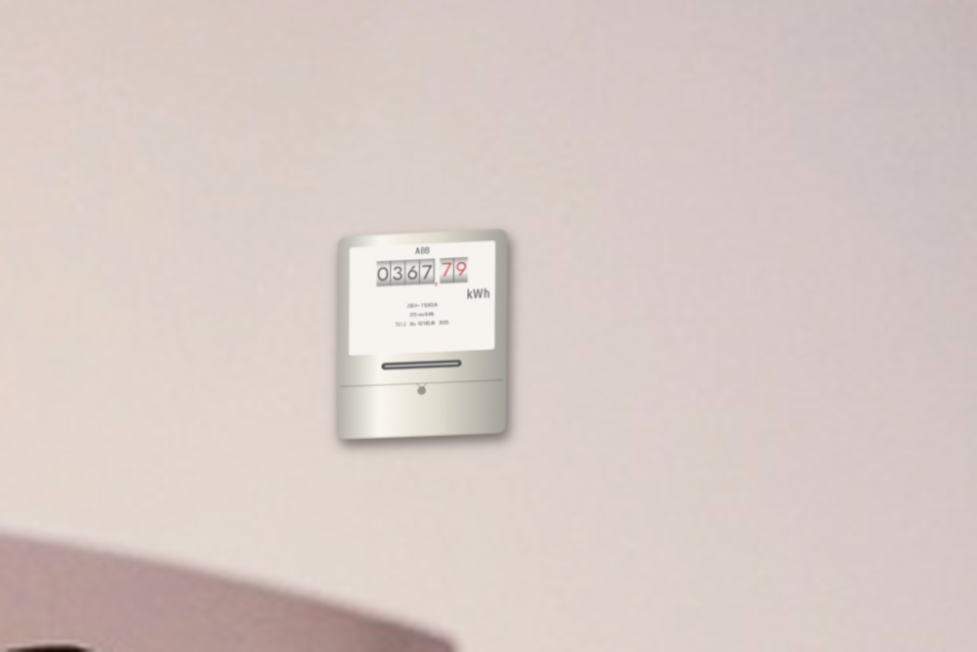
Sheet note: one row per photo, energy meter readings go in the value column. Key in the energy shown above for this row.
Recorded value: 367.79 kWh
